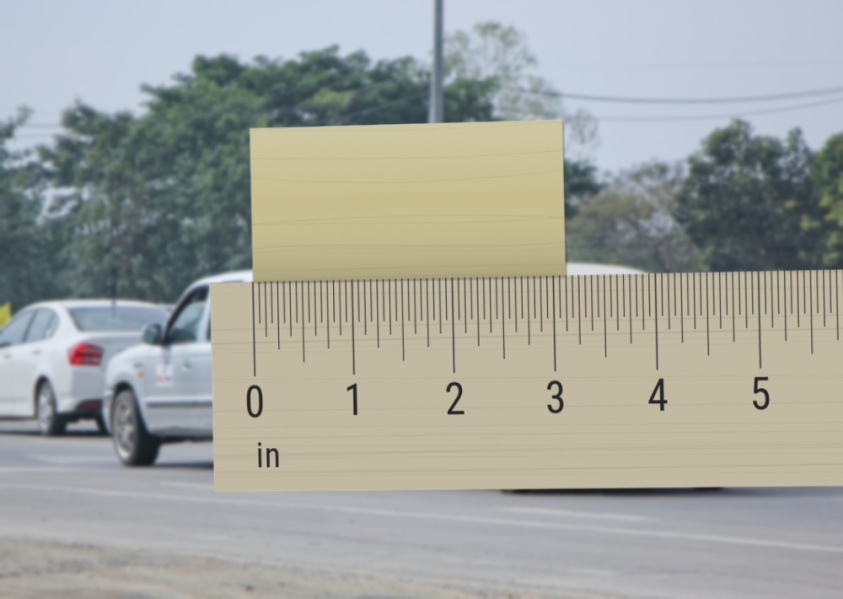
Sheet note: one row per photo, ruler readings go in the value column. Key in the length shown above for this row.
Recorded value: 3.125 in
